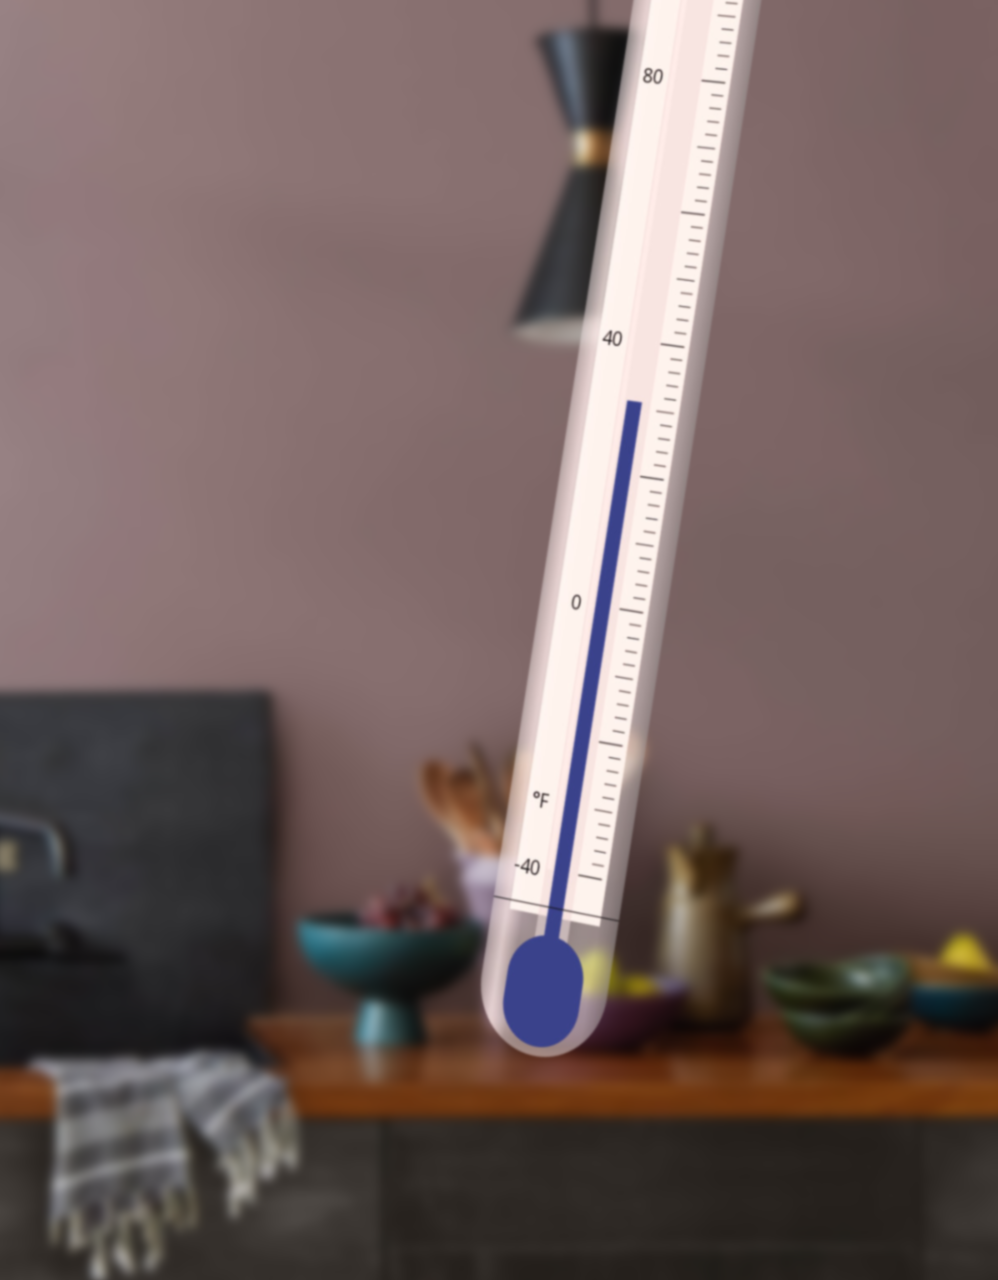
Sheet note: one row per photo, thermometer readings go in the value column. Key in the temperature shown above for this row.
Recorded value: 31 °F
